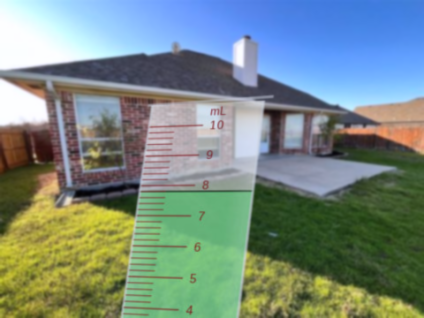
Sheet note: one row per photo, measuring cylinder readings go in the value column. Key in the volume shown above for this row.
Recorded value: 7.8 mL
